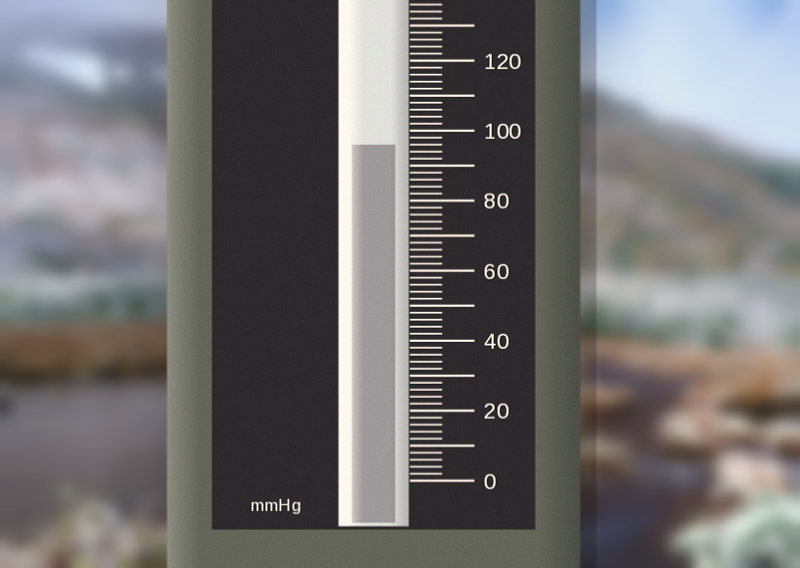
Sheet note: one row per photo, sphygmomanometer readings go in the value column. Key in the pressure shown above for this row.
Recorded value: 96 mmHg
